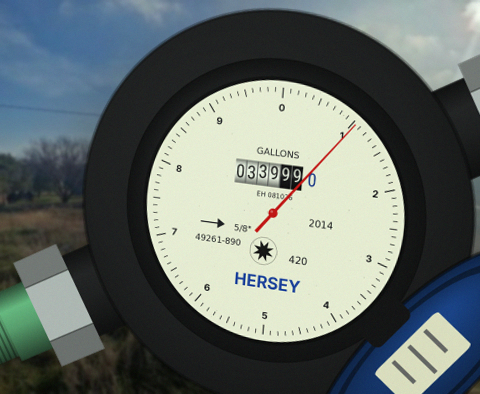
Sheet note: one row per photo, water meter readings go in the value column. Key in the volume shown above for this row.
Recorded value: 339991.0 gal
